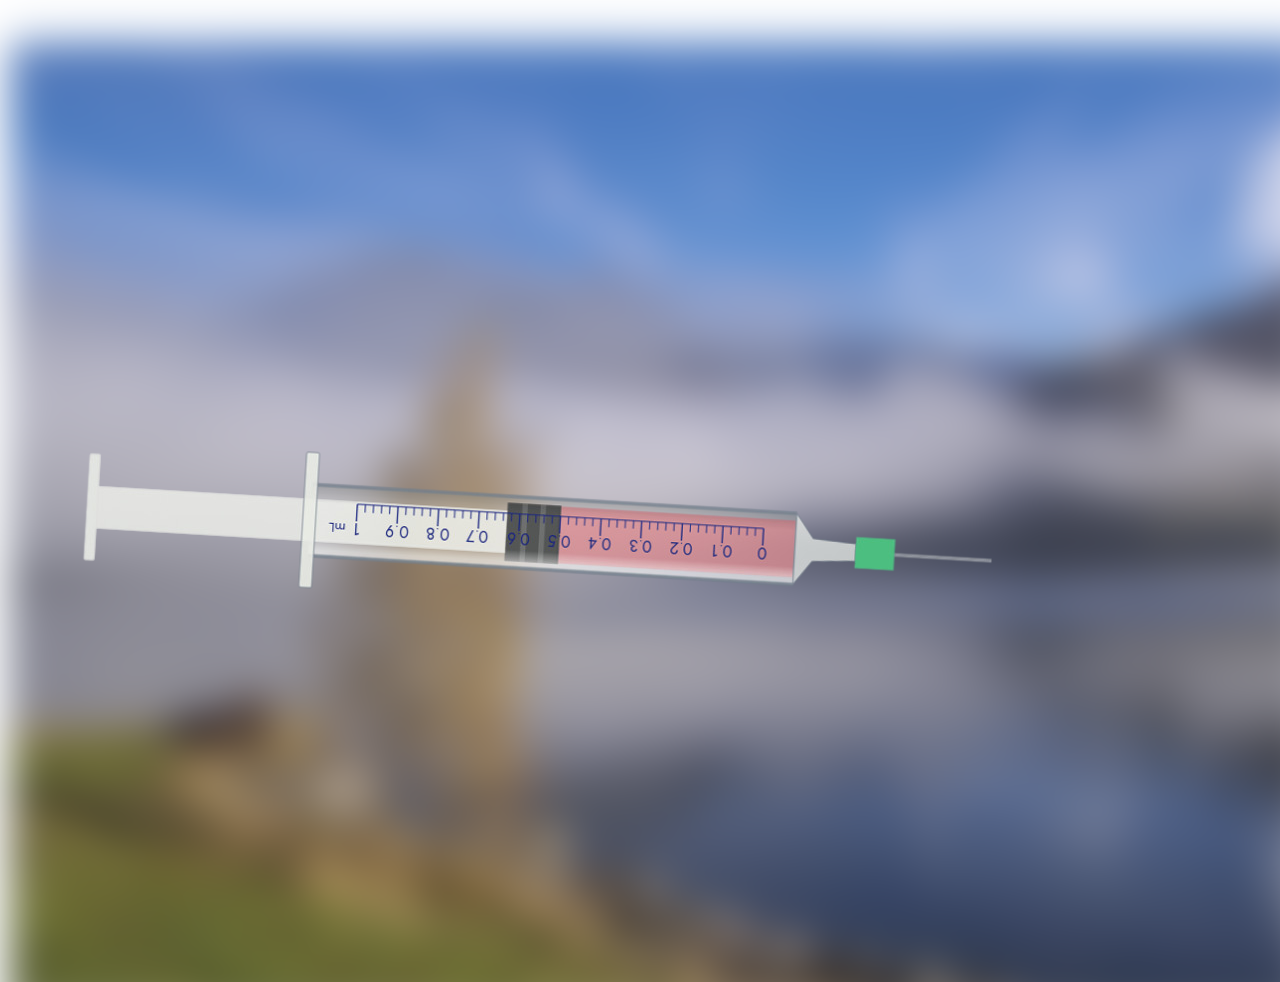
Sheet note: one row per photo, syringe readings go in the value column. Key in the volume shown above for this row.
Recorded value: 0.5 mL
